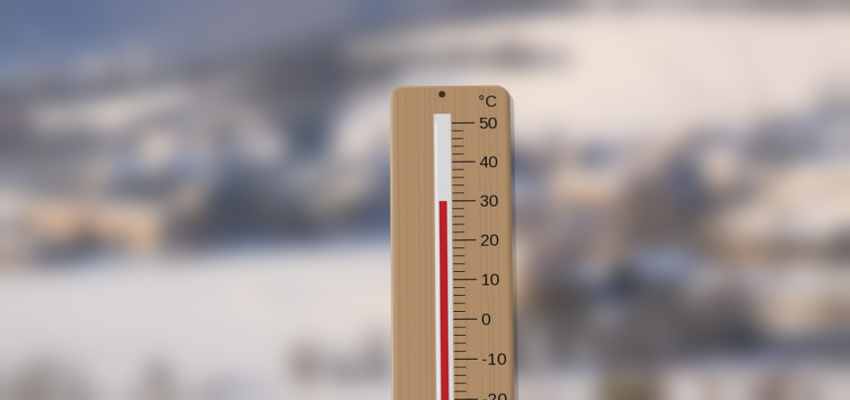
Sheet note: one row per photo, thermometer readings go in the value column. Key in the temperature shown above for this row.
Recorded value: 30 °C
